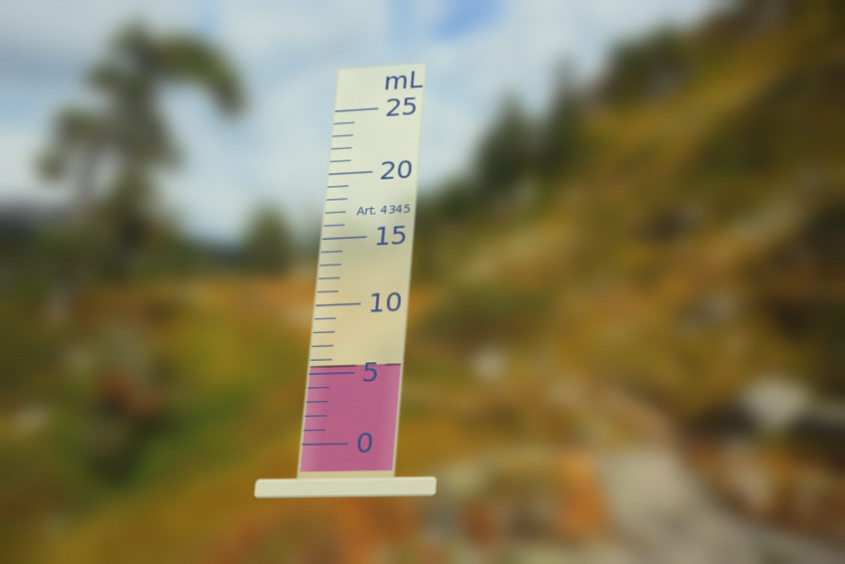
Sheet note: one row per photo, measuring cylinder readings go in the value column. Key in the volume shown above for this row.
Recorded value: 5.5 mL
